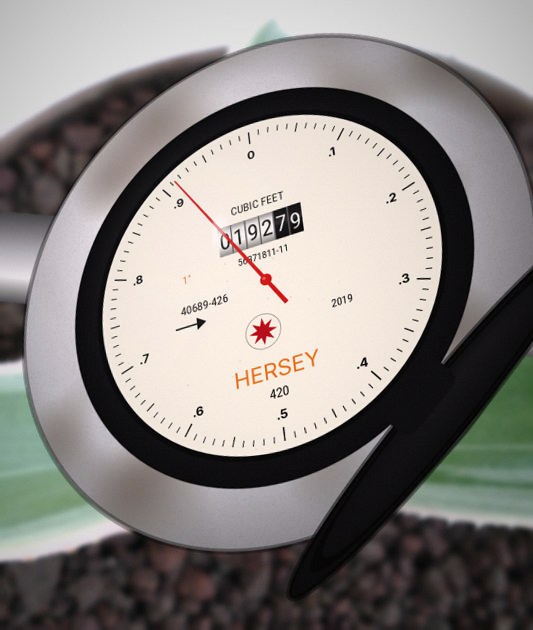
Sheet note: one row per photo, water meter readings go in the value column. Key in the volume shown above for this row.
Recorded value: 19278.91 ft³
